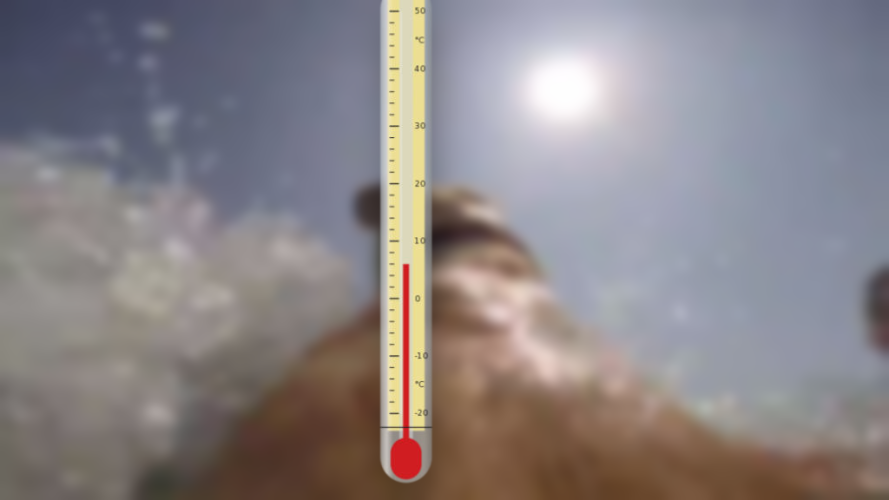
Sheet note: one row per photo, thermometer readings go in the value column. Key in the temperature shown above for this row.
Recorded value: 6 °C
